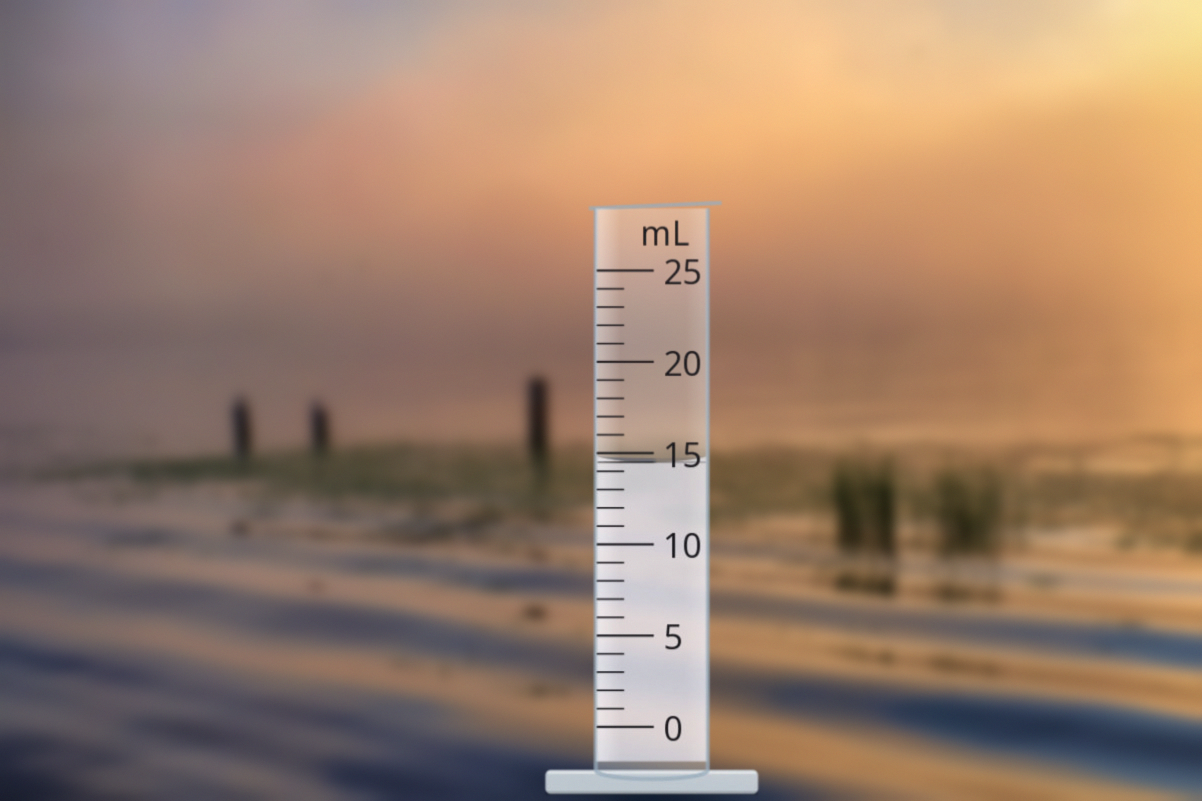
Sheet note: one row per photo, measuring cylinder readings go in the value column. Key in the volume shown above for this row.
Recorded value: 14.5 mL
